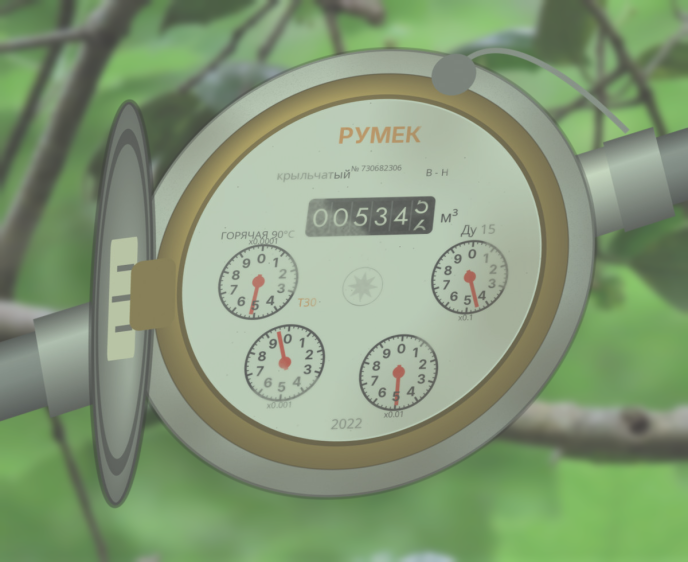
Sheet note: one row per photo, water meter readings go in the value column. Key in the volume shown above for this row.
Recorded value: 5345.4495 m³
